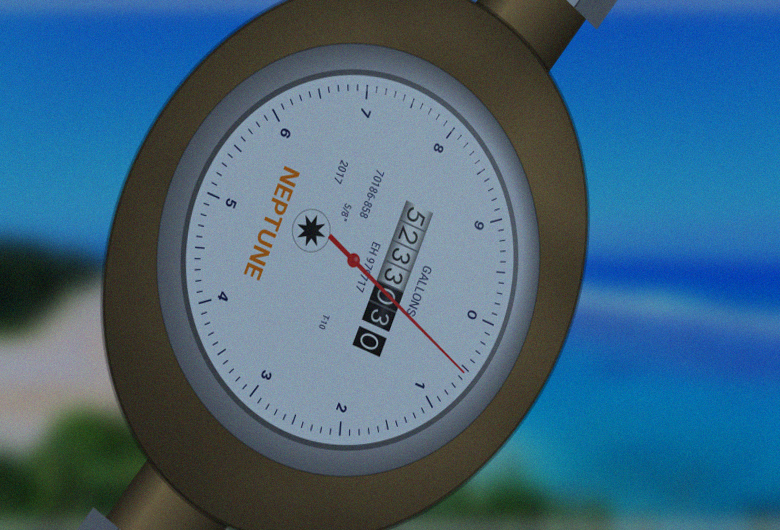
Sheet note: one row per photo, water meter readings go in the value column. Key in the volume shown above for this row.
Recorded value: 5233030.5 gal
